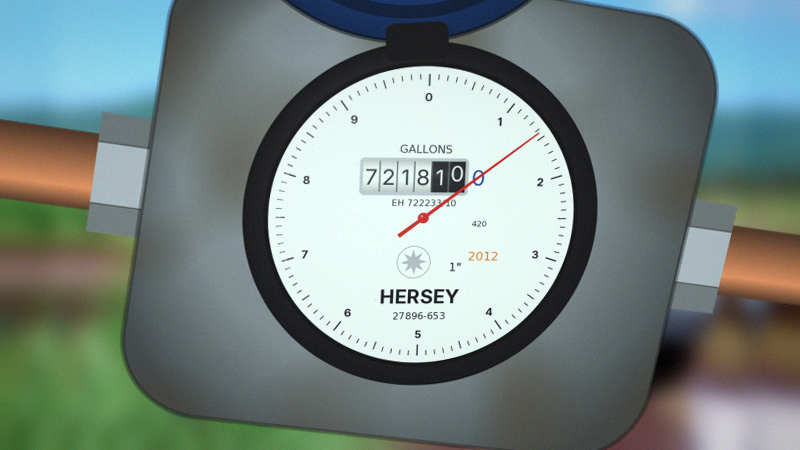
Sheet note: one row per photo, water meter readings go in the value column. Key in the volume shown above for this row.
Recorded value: 7218101.4 gal
